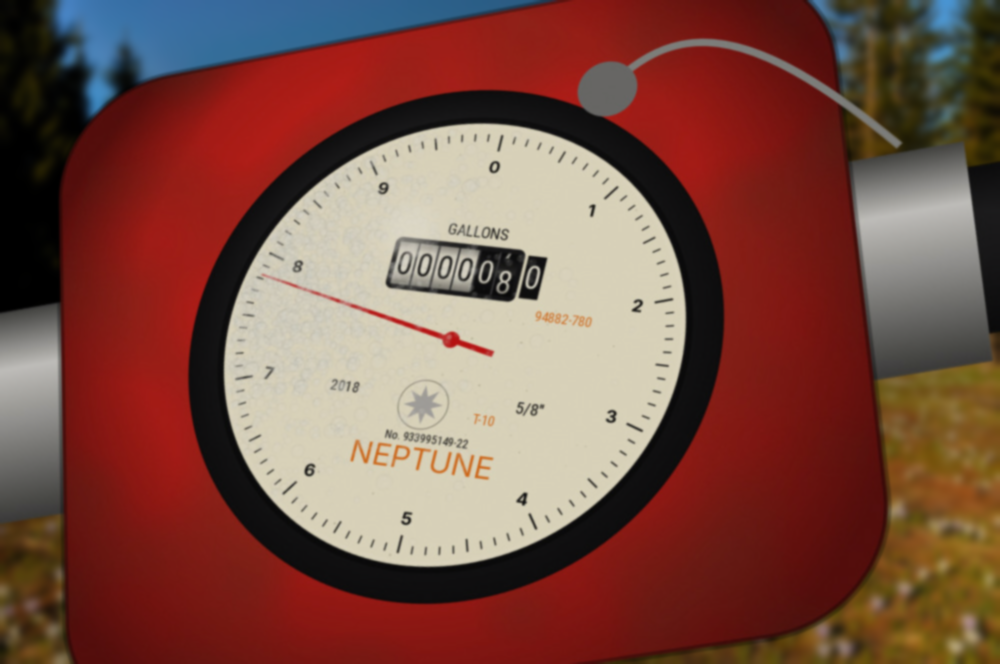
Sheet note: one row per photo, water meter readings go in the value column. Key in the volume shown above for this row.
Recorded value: 77.8 gal
